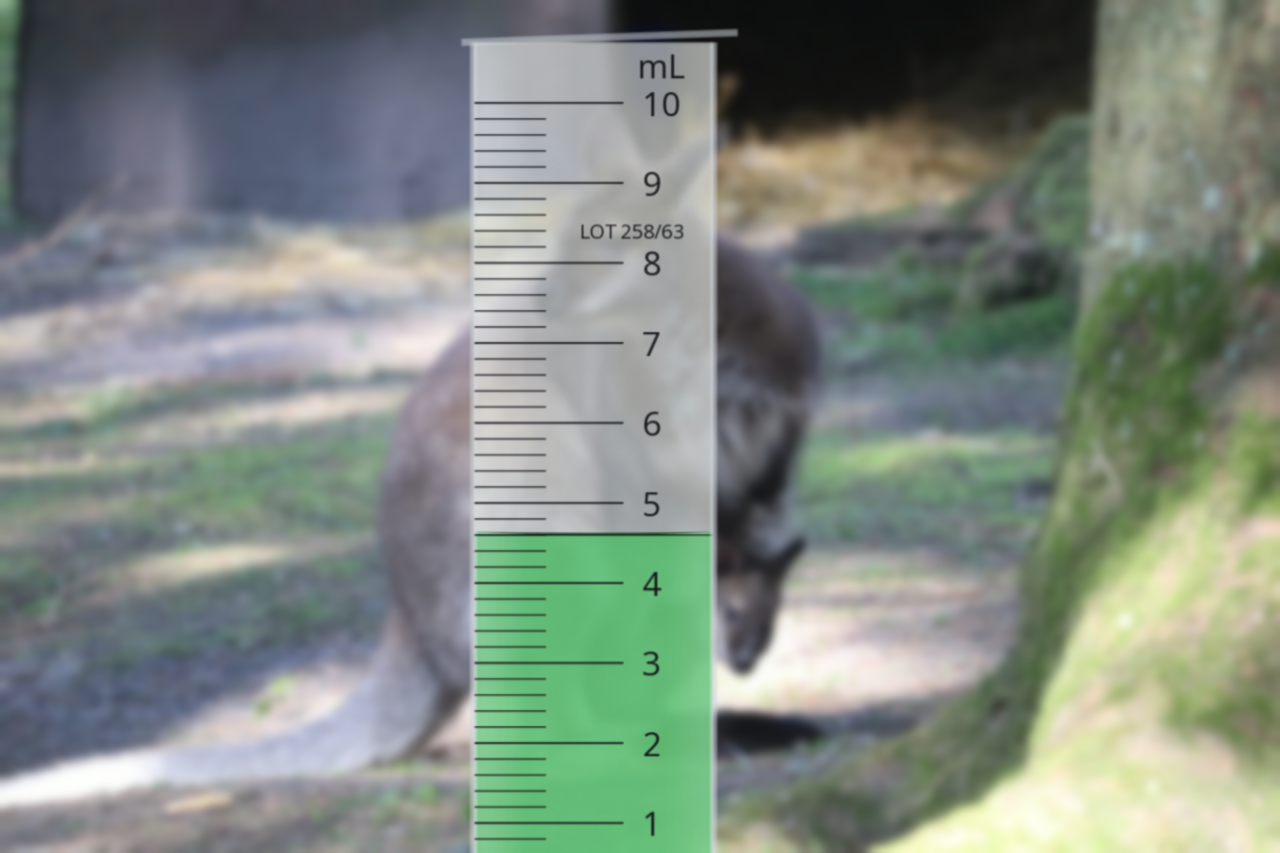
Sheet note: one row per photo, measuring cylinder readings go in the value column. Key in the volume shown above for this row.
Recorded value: 4.6 mL
